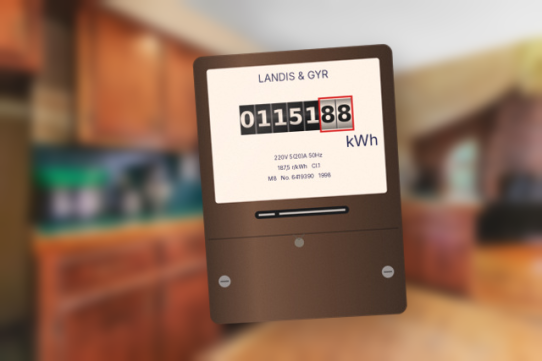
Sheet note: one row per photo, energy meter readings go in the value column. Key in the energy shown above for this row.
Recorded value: 1151.88 kWh
